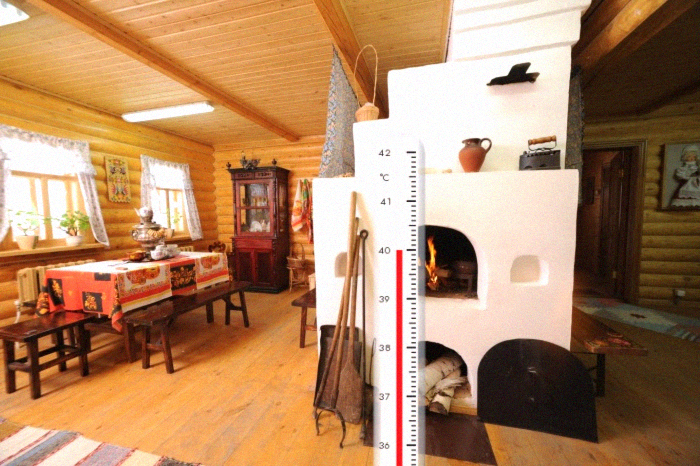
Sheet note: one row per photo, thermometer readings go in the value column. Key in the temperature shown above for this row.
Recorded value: 40 °C
